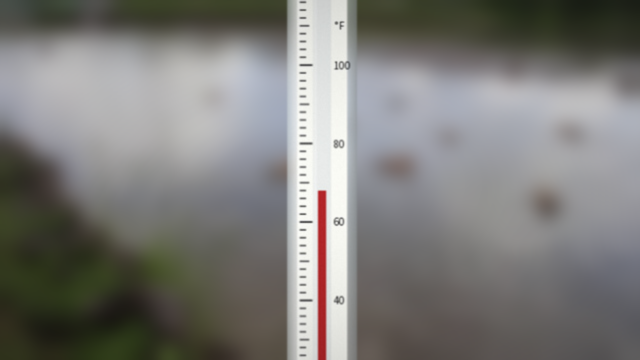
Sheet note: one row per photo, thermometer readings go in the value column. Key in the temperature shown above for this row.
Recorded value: 68 °F
